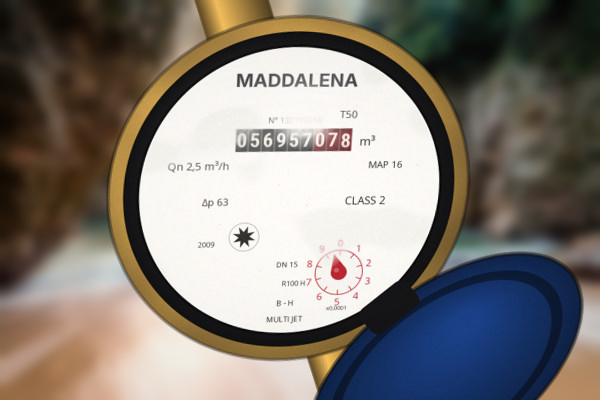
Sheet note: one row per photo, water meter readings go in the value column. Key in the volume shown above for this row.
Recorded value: 56957.0779 m³
